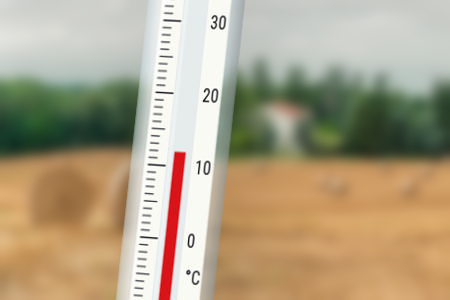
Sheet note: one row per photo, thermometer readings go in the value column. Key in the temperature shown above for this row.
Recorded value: 12 °C
